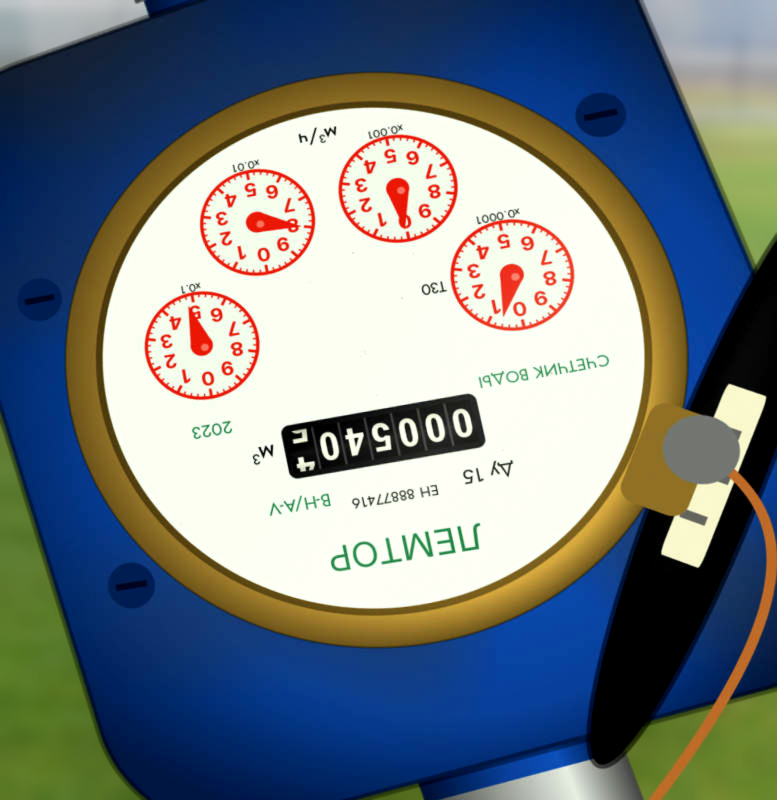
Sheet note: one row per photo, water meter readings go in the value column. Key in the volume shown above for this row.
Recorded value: 5404.4800 m³
